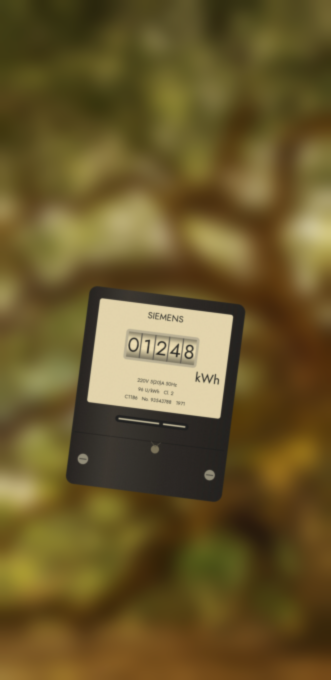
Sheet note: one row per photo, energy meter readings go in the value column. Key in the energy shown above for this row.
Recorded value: 1248 kWh
